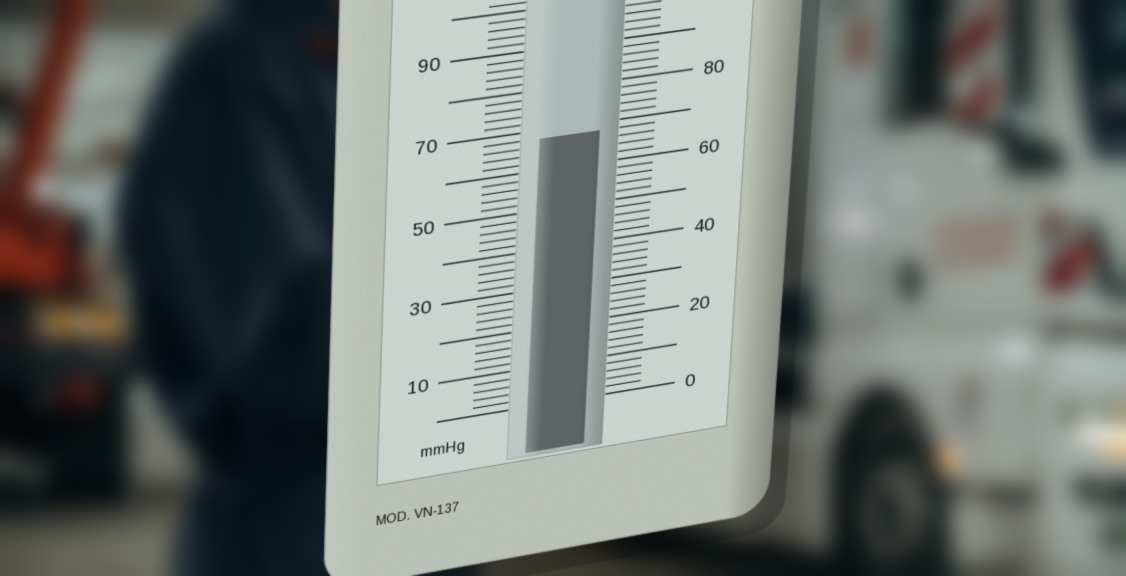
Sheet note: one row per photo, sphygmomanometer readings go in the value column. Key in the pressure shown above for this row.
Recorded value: 68 mmHg
